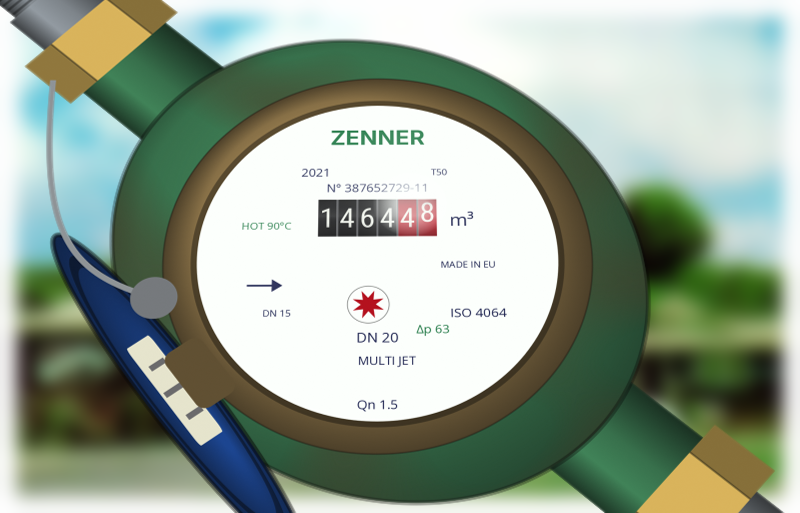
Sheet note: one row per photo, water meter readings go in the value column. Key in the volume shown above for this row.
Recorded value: 1464.48 m³
